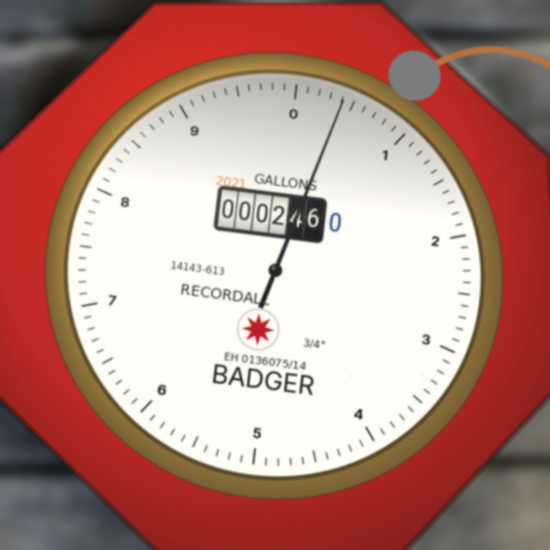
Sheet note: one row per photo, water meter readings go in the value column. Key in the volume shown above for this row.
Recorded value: 2460.4 gal
